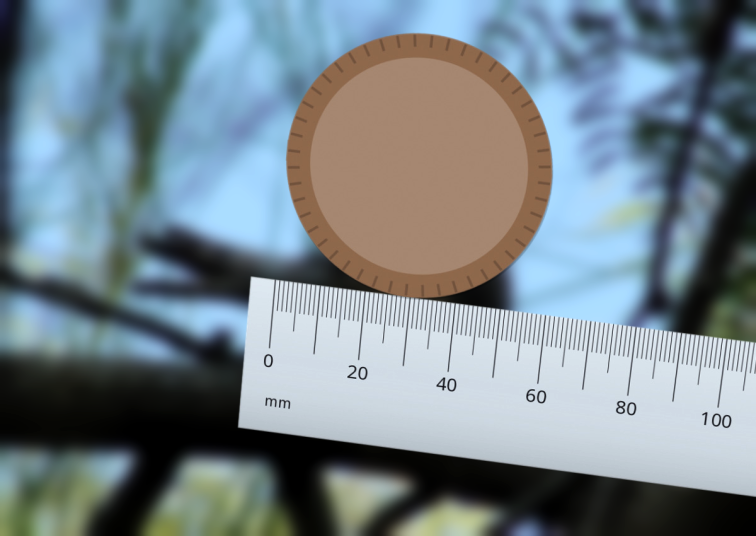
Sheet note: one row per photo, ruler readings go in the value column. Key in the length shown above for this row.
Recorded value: 58 mm
